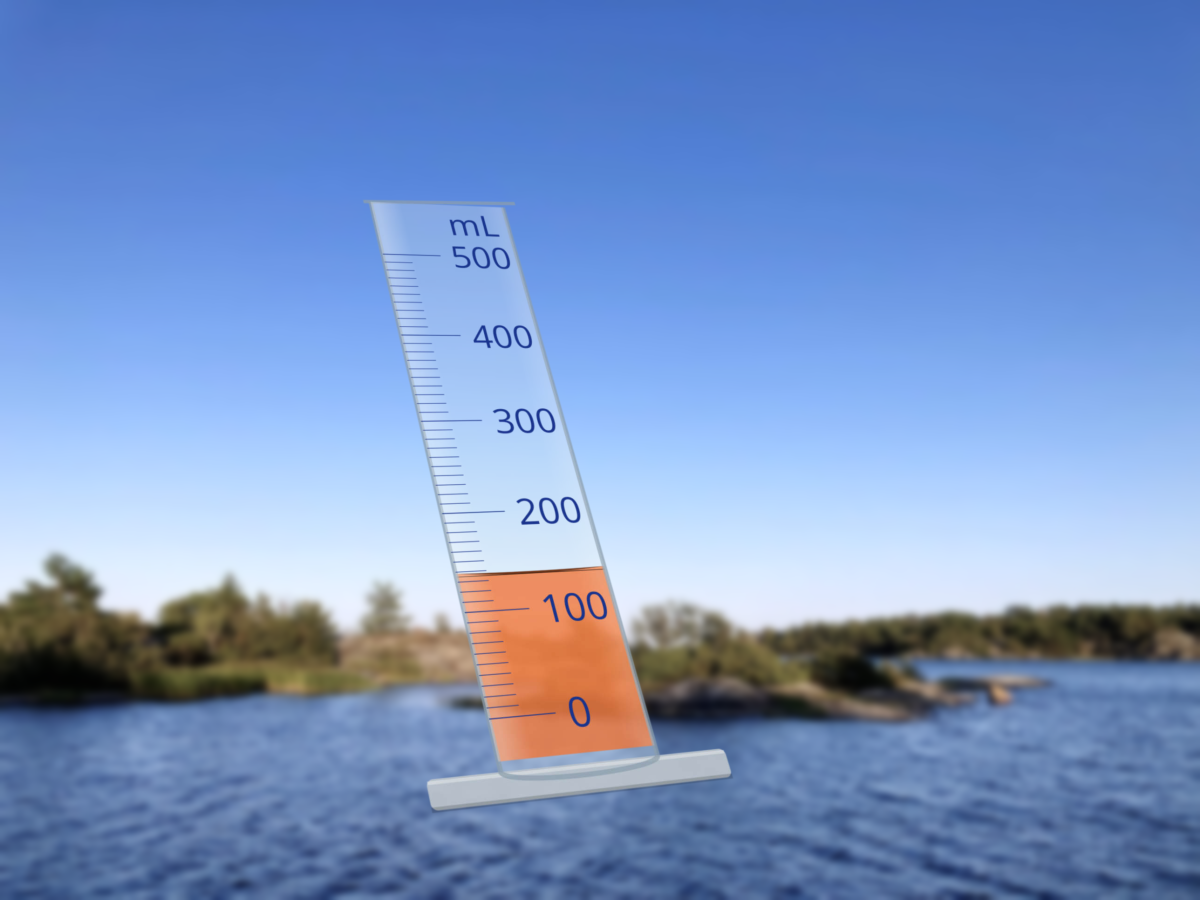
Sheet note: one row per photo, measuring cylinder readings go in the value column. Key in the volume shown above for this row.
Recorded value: 135 mL
